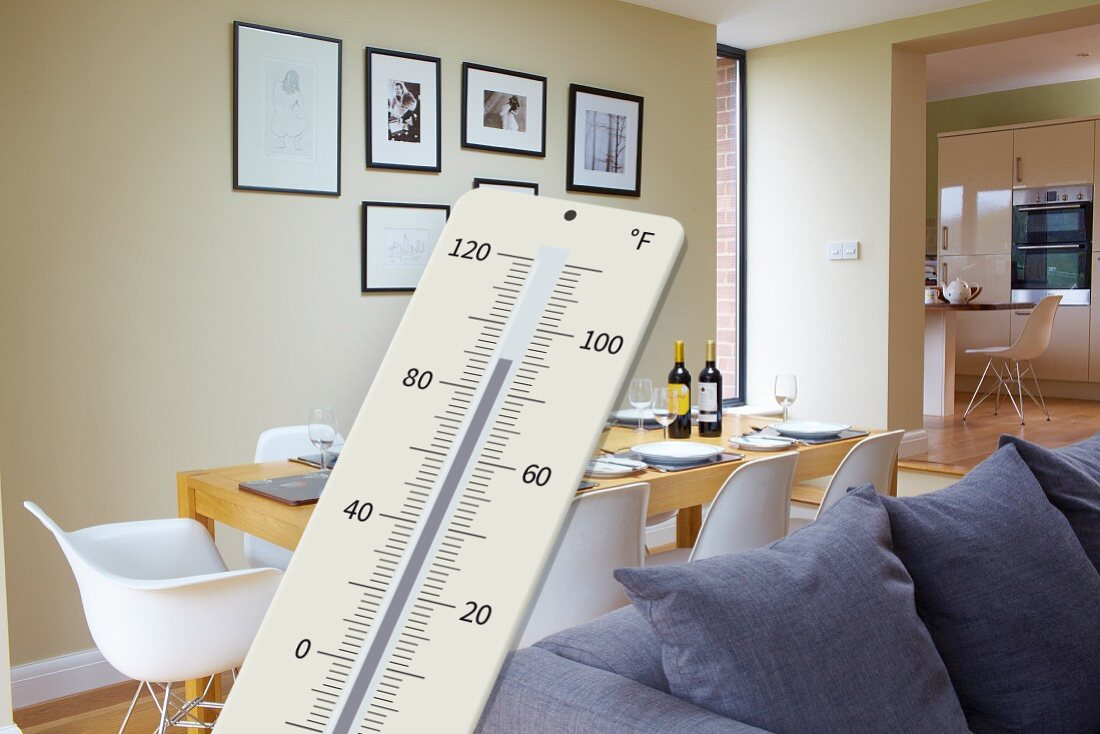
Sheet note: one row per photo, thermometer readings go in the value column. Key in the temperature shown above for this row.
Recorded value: 90 °F
